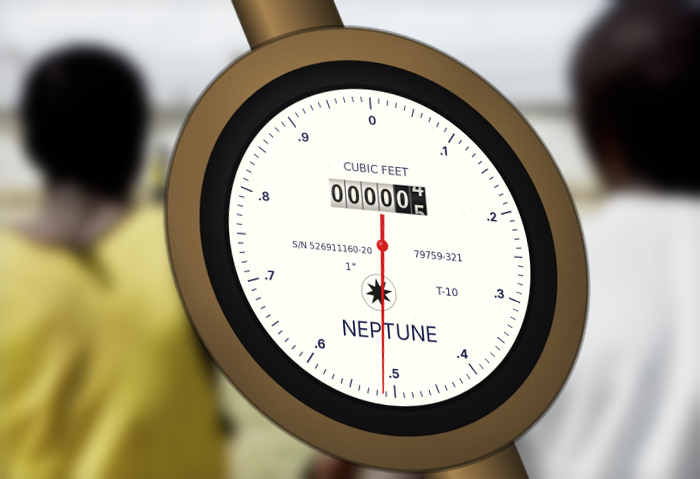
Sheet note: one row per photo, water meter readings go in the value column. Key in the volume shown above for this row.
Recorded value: 4.51 ft³
